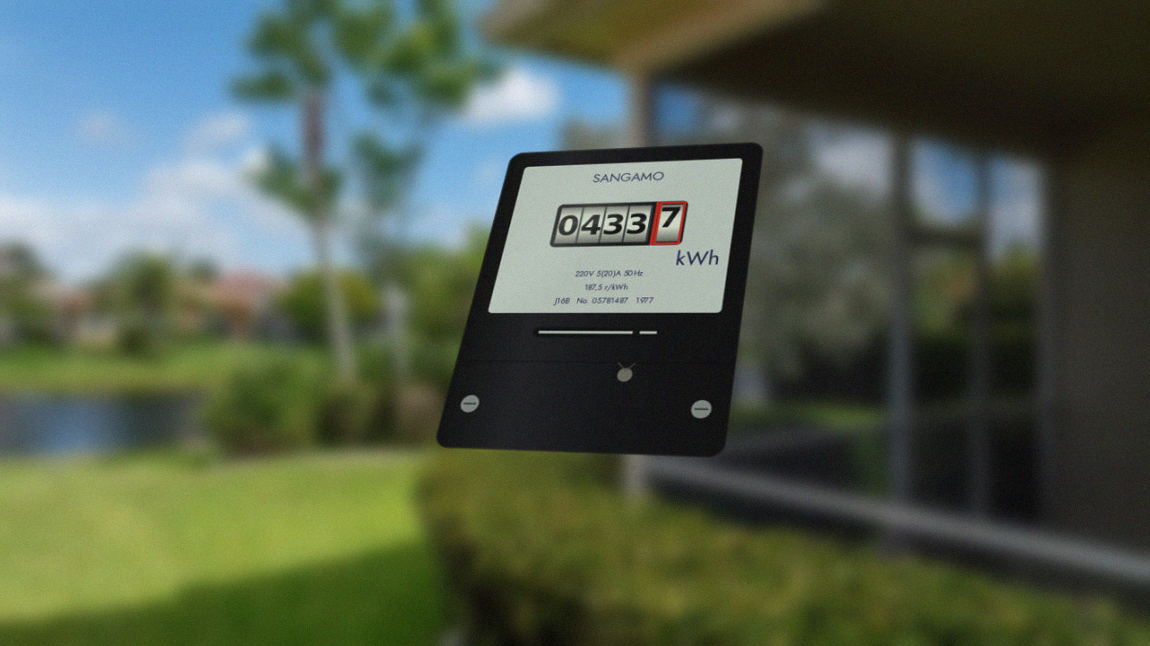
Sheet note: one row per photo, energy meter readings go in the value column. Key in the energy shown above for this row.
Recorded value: 433.7 kWh
